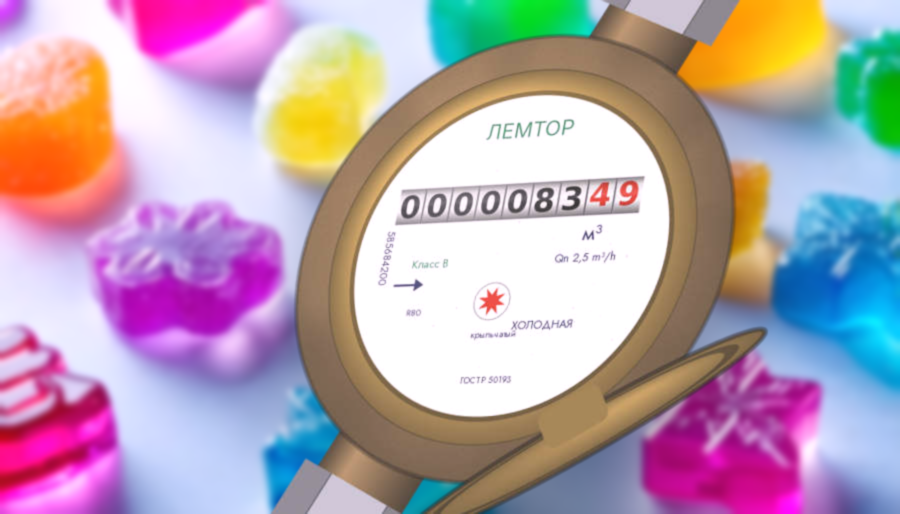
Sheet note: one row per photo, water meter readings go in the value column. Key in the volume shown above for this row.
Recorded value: 83.49 m³
